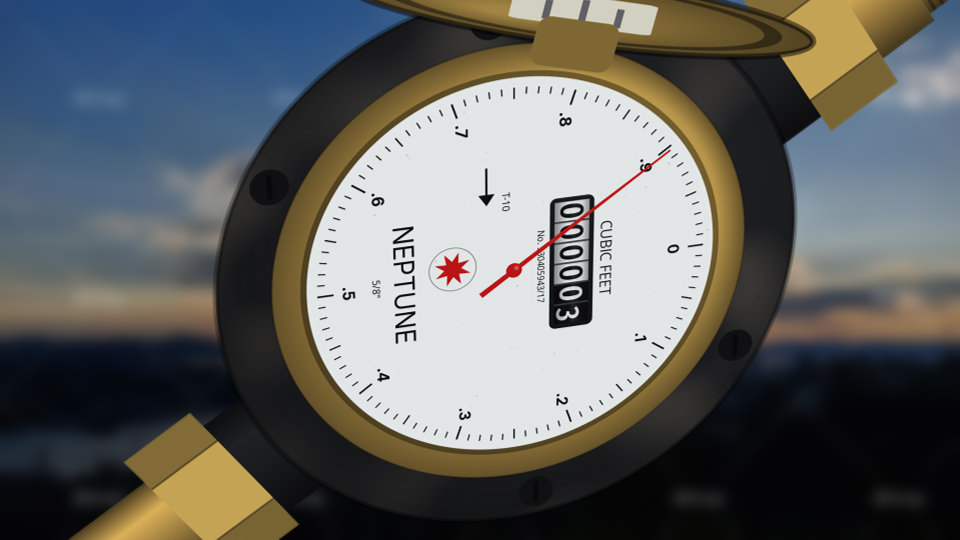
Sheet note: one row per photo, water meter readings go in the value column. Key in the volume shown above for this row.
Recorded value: 2.90 ft³
